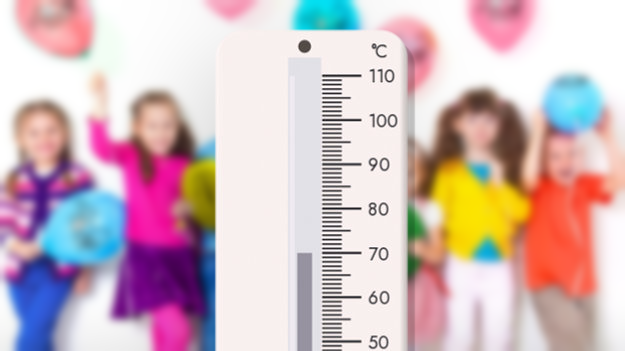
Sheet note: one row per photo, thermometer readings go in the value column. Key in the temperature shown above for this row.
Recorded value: 70 °C
